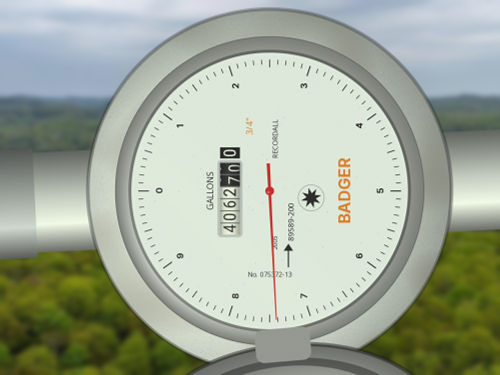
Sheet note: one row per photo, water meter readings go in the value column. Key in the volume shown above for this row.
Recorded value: 4062697.4 gal
